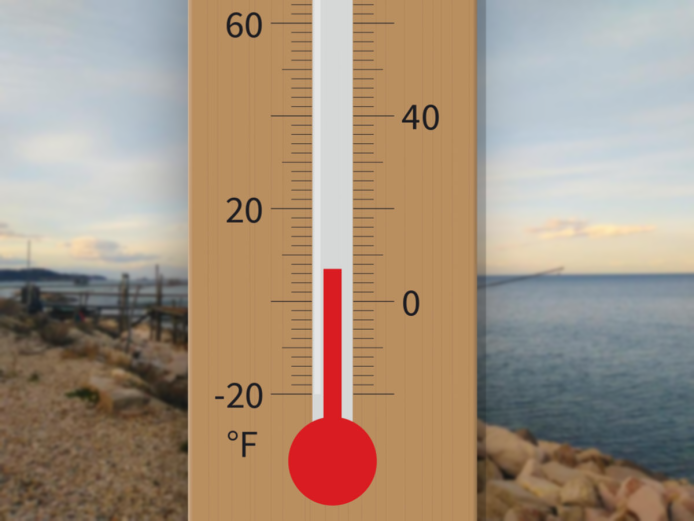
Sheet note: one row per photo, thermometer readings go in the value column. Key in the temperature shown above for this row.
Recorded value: 7 °F
